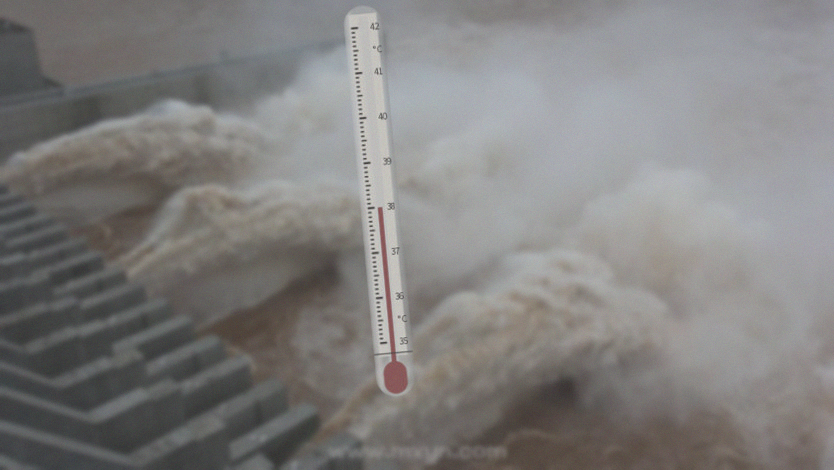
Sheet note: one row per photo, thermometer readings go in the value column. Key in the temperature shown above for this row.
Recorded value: 38 °C
